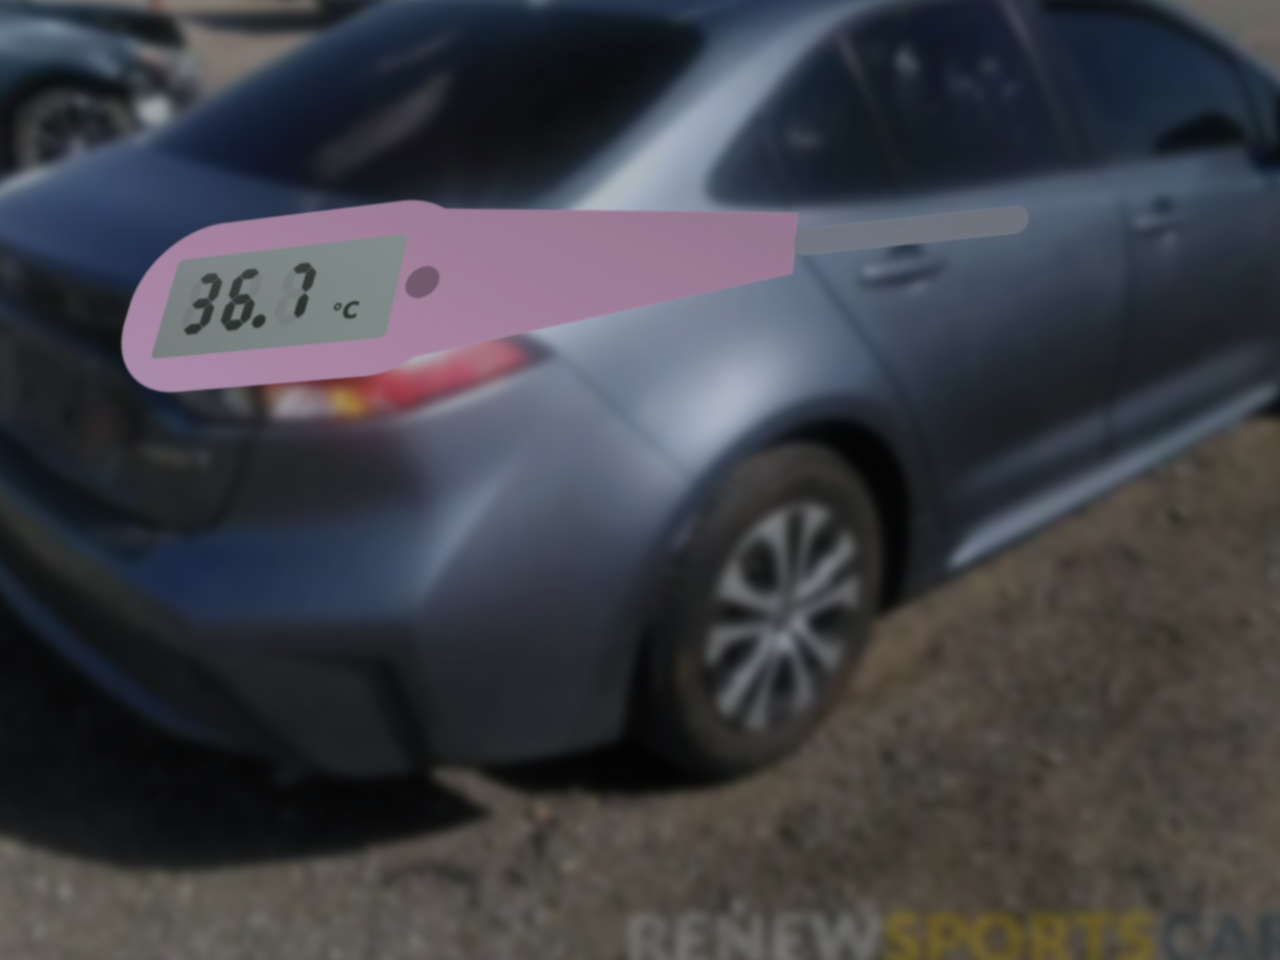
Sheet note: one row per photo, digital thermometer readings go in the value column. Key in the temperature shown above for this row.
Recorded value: 36.7 °C
